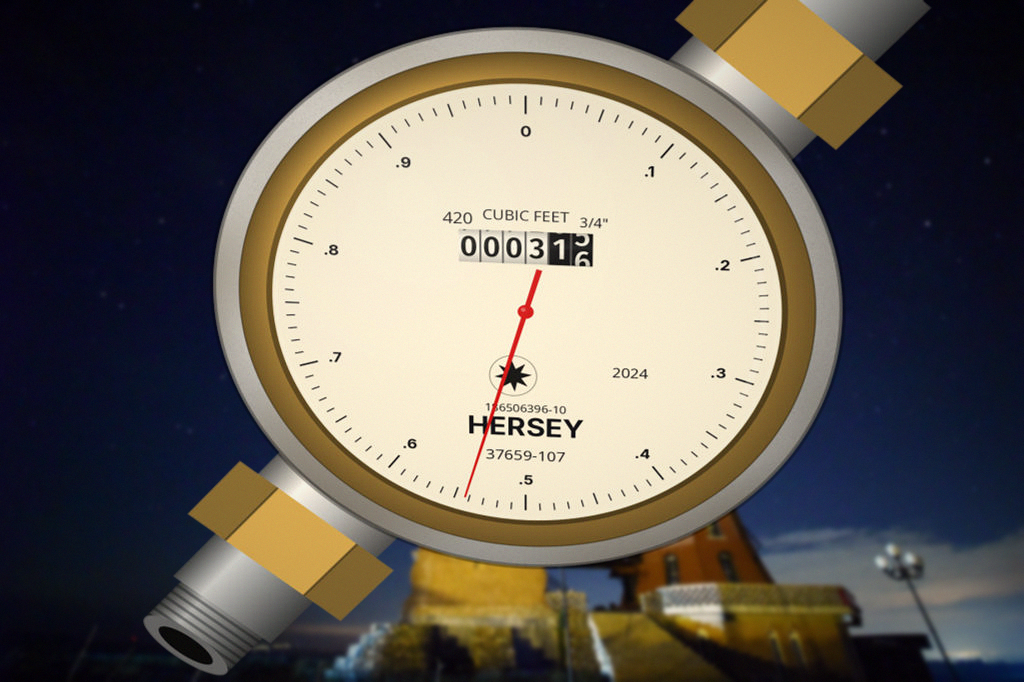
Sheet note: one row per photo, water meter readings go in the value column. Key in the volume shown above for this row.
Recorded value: 315.54 ft³
